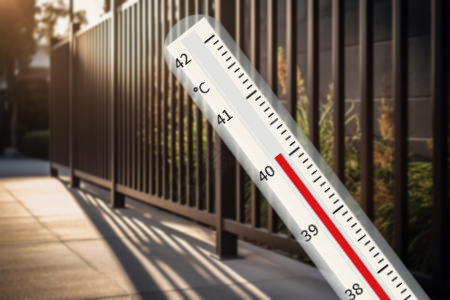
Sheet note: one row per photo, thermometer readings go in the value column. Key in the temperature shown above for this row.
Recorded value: 40.1 °C
